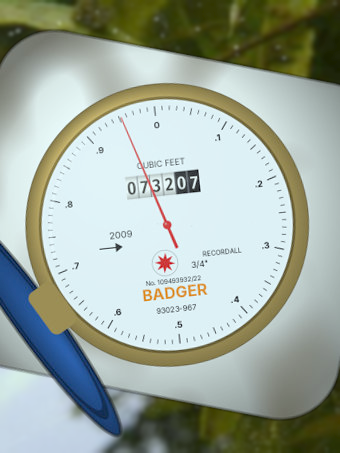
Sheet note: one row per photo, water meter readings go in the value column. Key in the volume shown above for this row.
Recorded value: 73206.95 ft³
